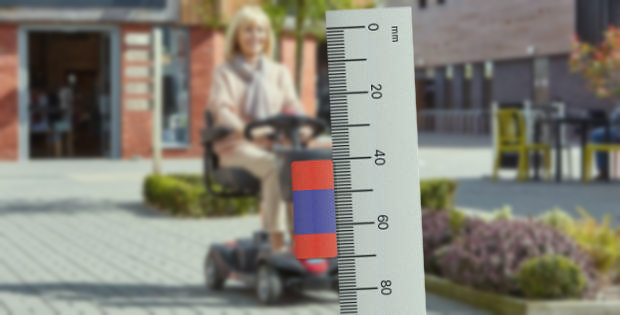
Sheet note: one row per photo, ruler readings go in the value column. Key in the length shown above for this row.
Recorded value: 30 mm
